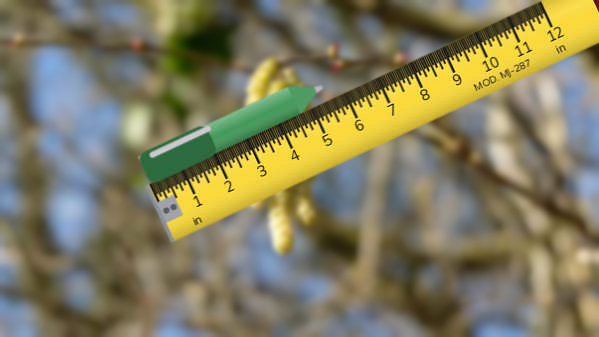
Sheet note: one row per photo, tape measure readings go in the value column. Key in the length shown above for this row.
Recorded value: 5.5 in
